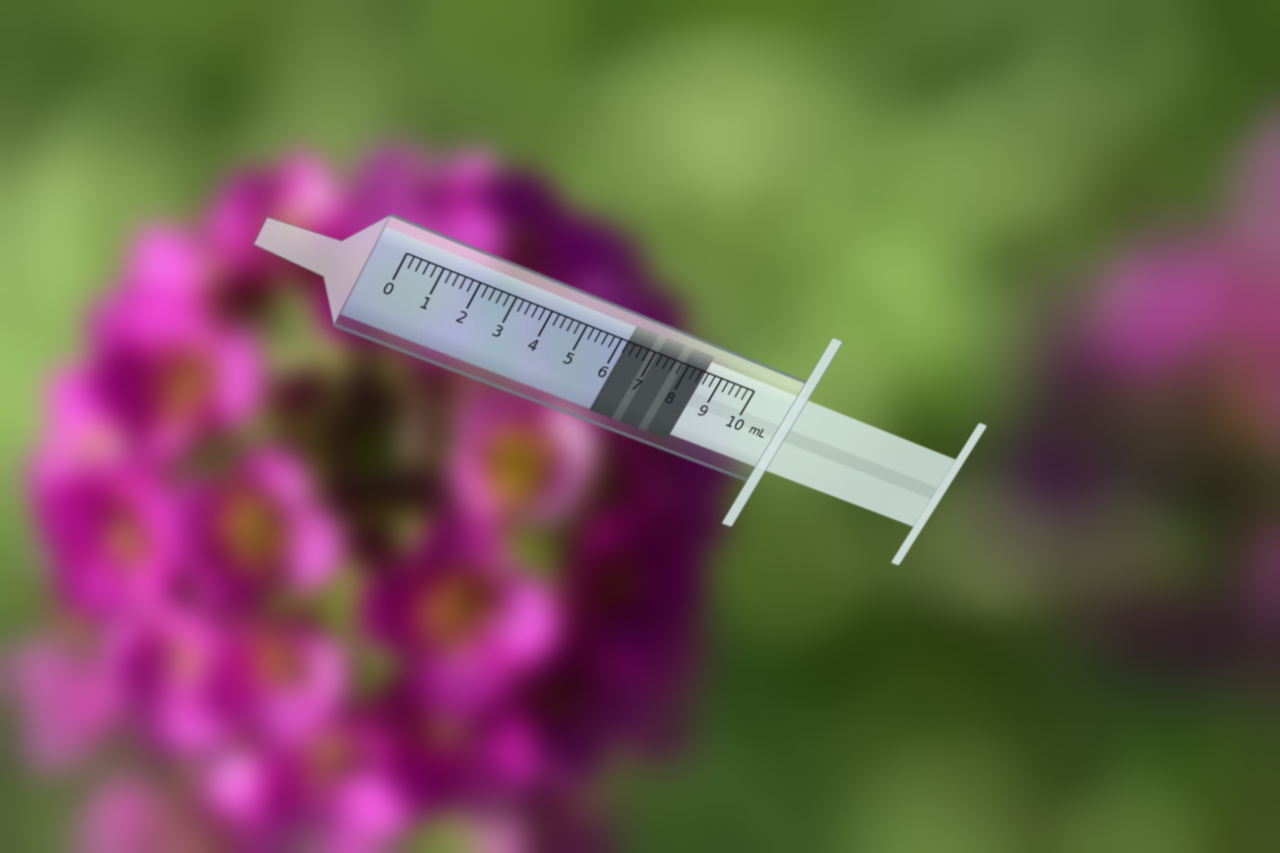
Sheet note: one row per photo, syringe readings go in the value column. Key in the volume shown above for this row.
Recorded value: 6.2 mL
